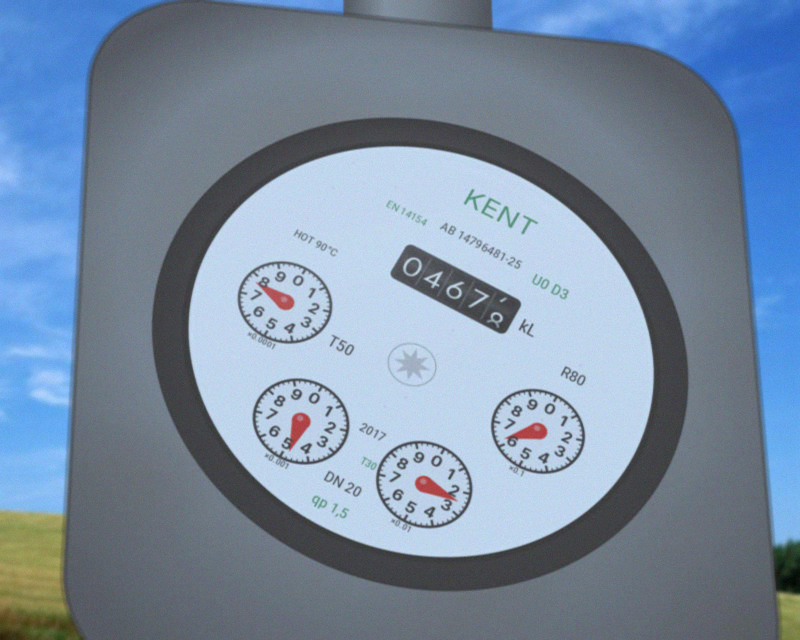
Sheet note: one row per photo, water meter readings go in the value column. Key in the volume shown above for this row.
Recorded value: 4677.6247 kL
